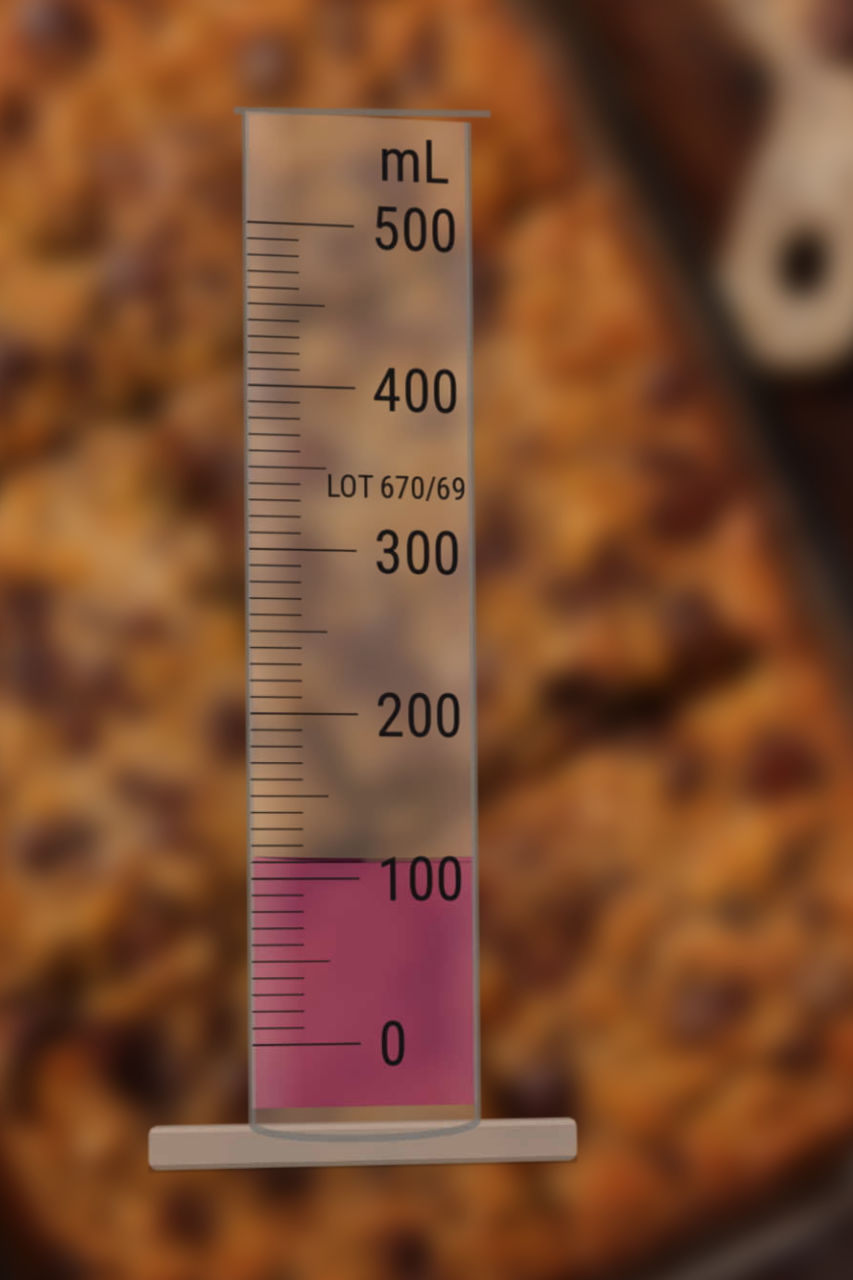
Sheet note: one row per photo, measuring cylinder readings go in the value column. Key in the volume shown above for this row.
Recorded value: 110 mL
